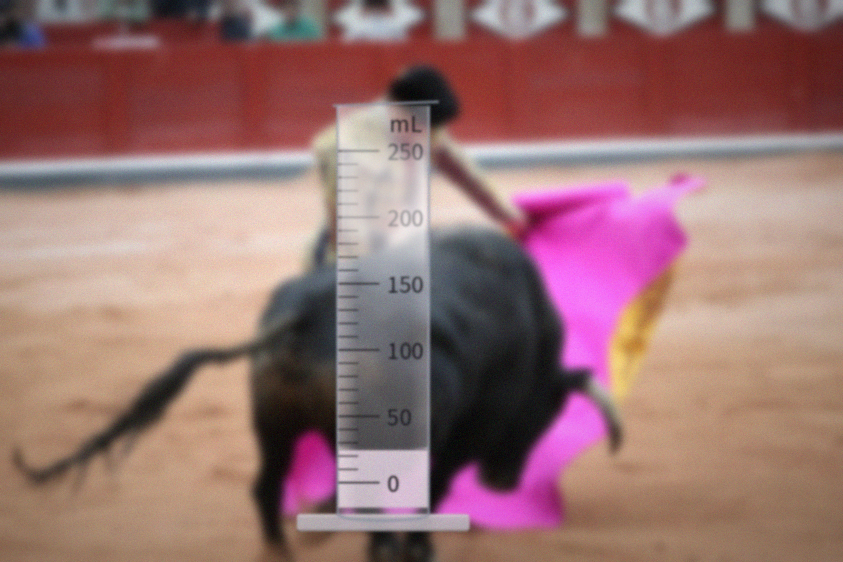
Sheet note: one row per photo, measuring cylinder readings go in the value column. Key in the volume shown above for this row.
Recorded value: 25 mL
